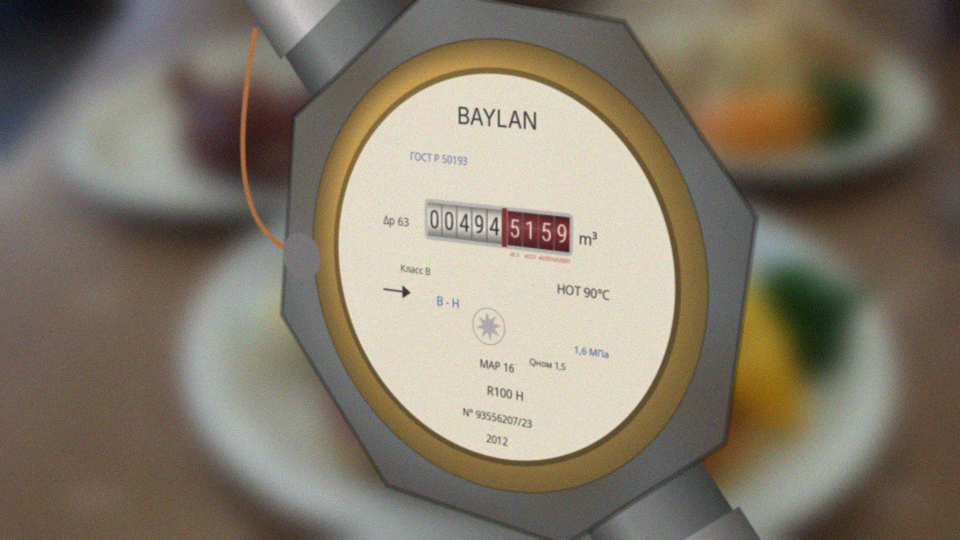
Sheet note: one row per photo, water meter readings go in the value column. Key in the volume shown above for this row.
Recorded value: 494.5159 m³
